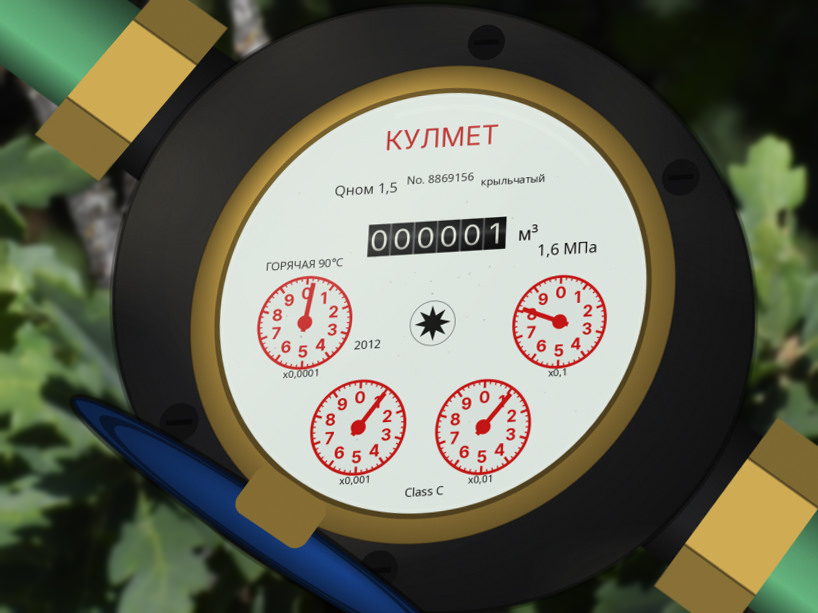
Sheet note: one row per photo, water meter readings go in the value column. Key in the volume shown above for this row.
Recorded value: 1.8110 m³
